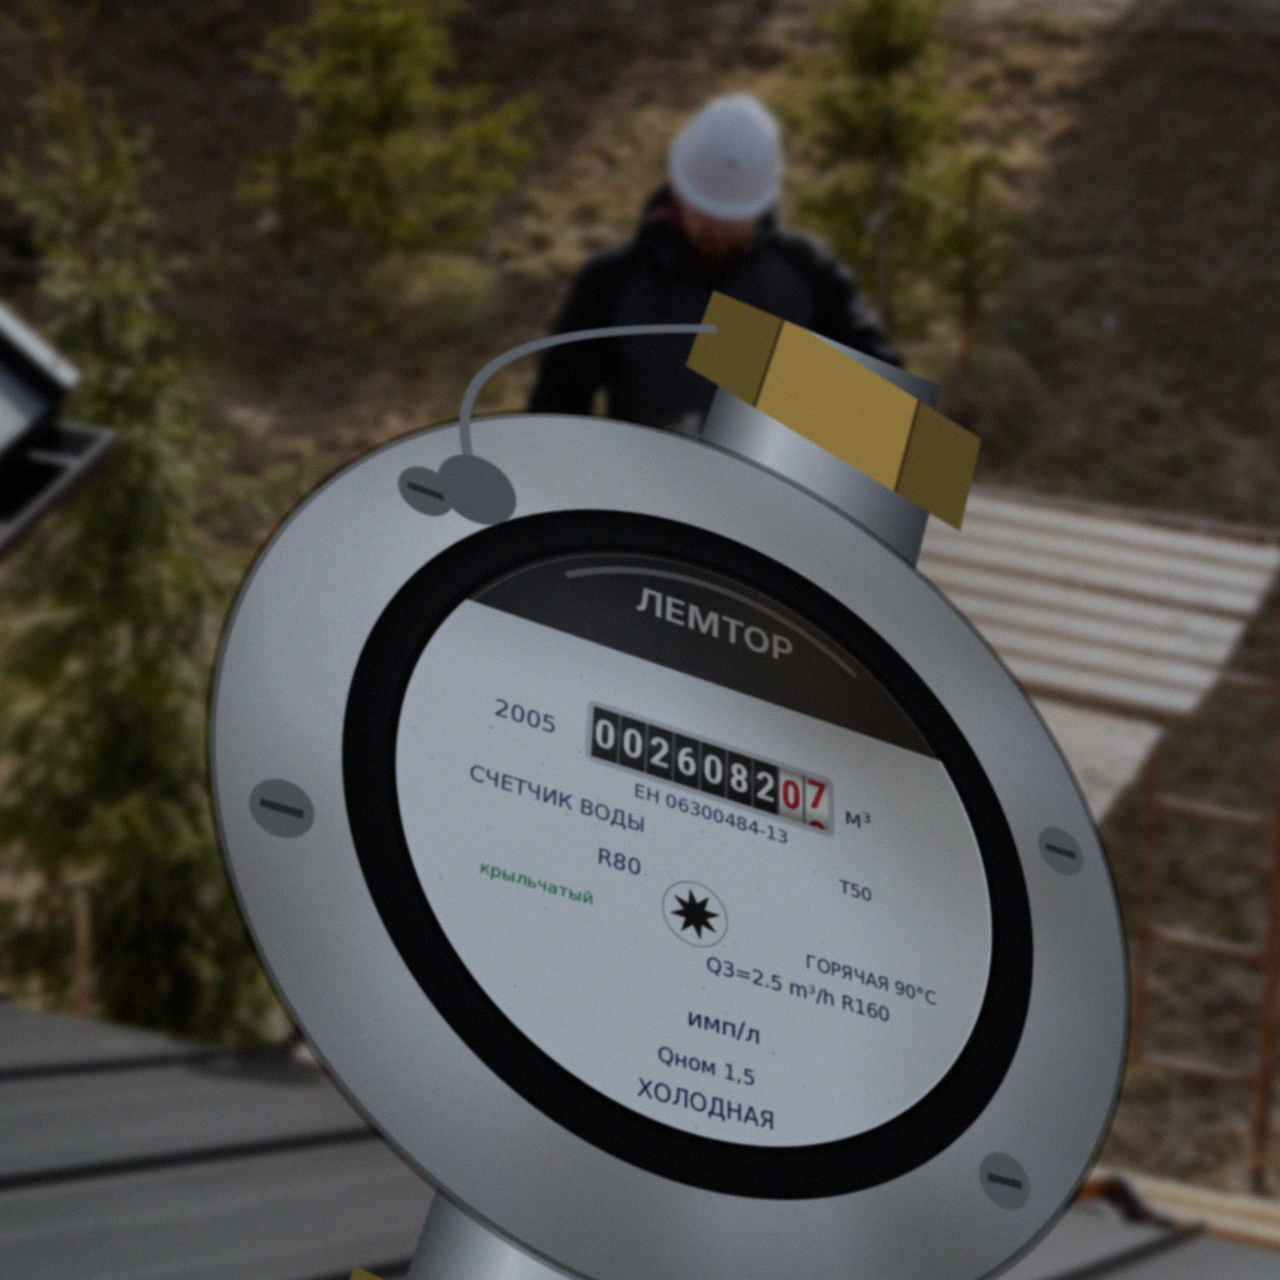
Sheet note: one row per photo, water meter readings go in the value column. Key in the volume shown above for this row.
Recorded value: 26082.07 m³
